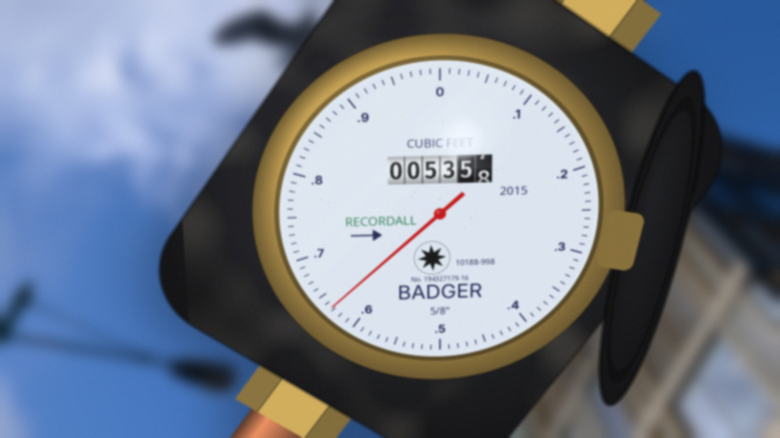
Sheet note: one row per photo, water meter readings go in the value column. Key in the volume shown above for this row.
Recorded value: 5357.63 ft³
